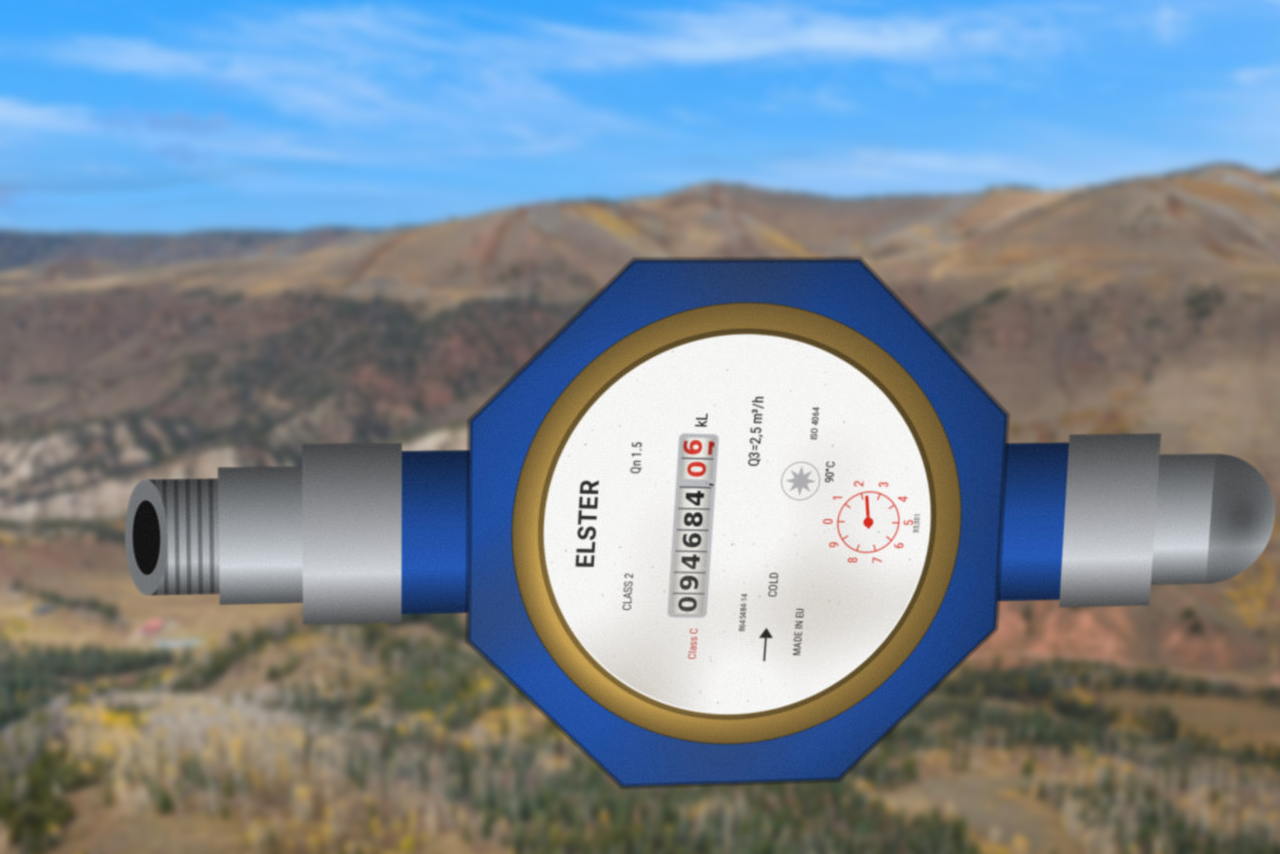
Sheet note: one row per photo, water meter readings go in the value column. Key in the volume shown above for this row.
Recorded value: 94684.062 kL
